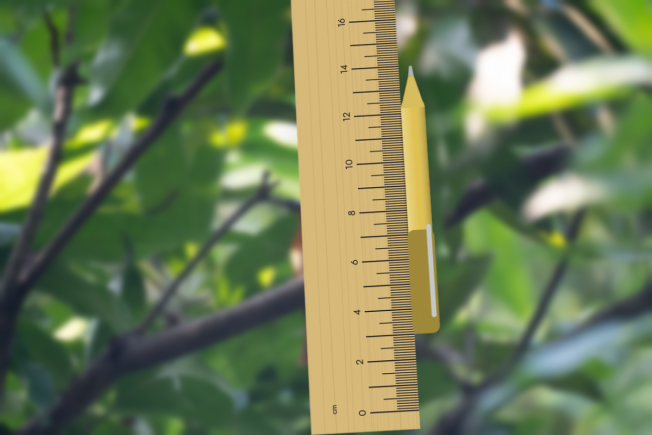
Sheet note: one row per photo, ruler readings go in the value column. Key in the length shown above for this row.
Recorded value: 11 cm
